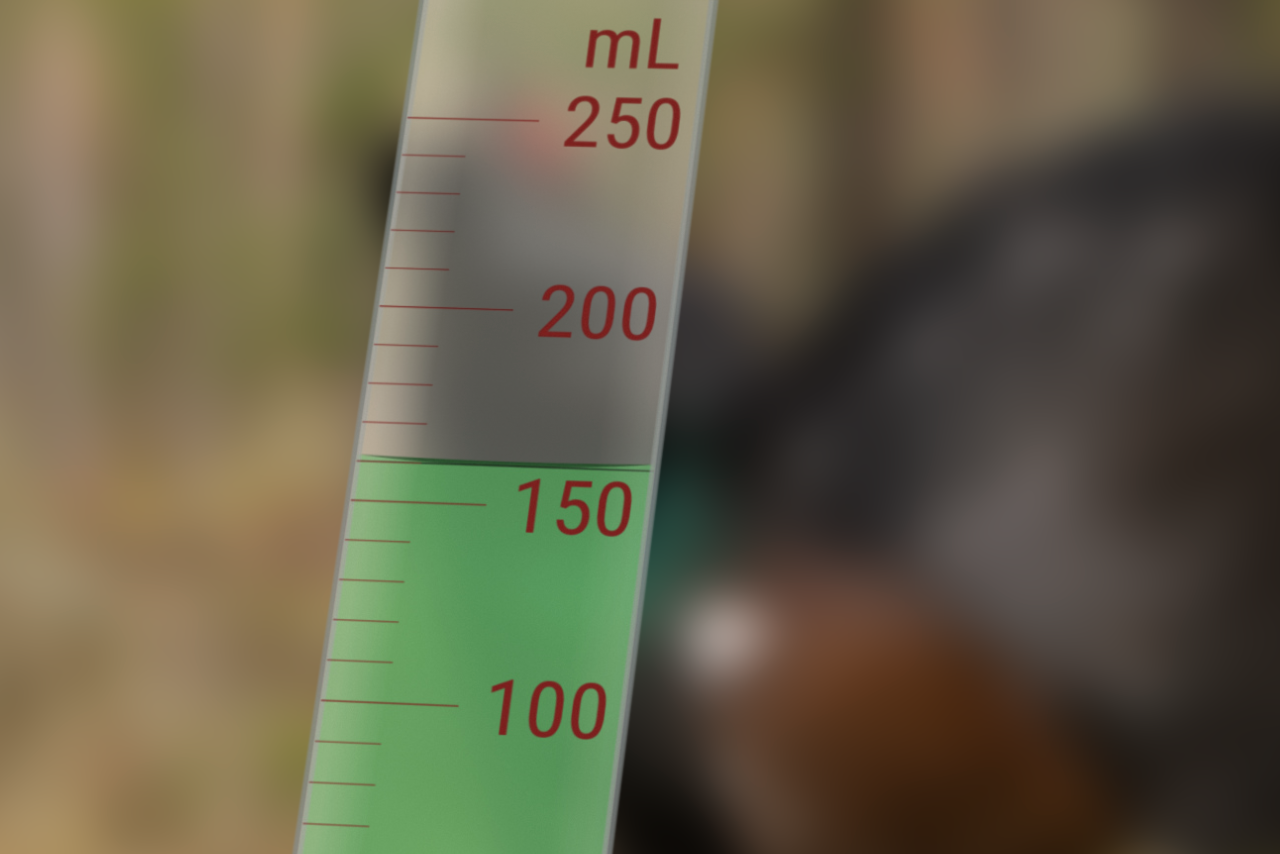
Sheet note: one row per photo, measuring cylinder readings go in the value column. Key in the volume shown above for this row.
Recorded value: 160 mL
